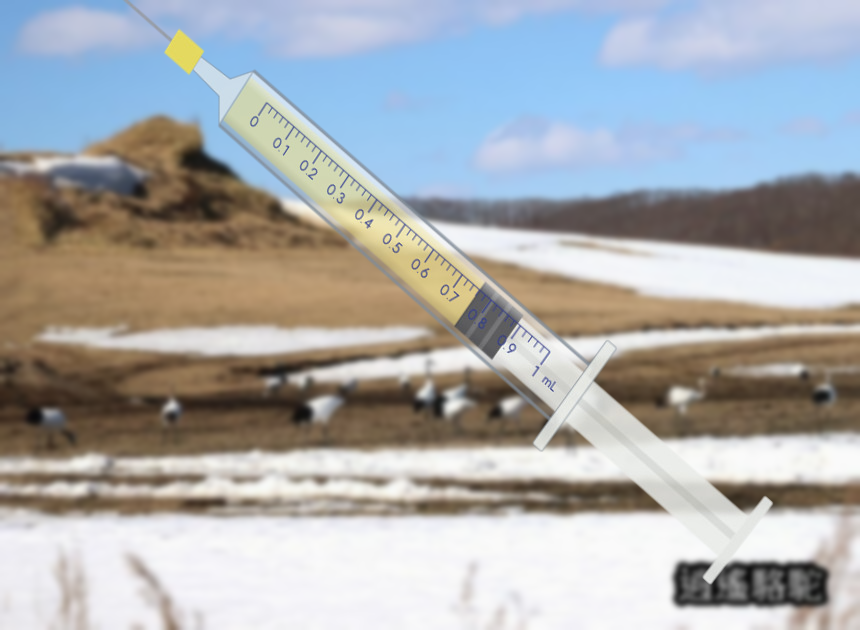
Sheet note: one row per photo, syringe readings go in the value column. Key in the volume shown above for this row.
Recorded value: 0.76 mL
